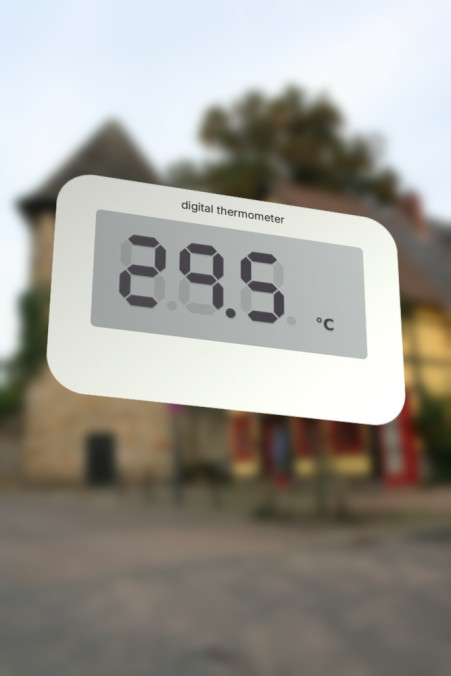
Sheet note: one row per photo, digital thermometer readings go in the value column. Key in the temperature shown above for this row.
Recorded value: 29.5 °C
